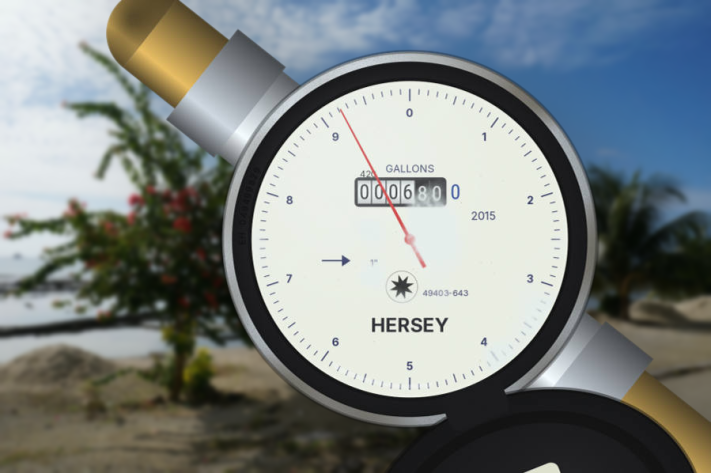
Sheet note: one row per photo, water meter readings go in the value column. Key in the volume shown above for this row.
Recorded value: 6799.2 gal
